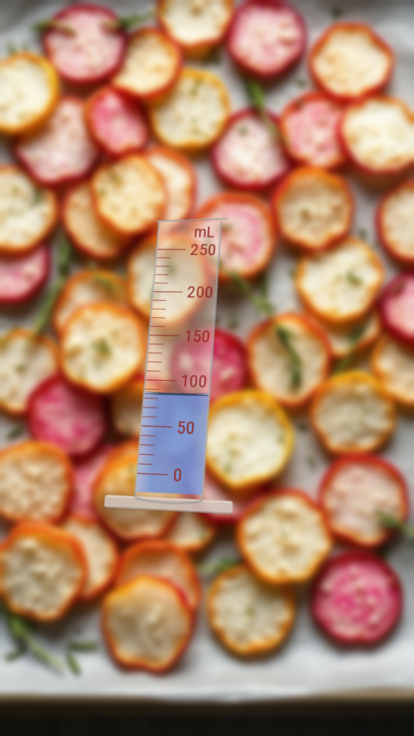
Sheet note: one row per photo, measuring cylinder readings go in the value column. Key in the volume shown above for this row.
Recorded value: 85 mL
